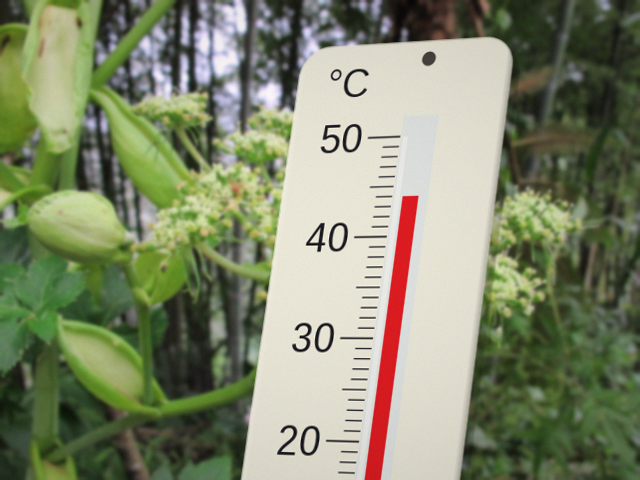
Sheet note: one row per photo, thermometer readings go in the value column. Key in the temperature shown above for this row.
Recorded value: 44 °C
